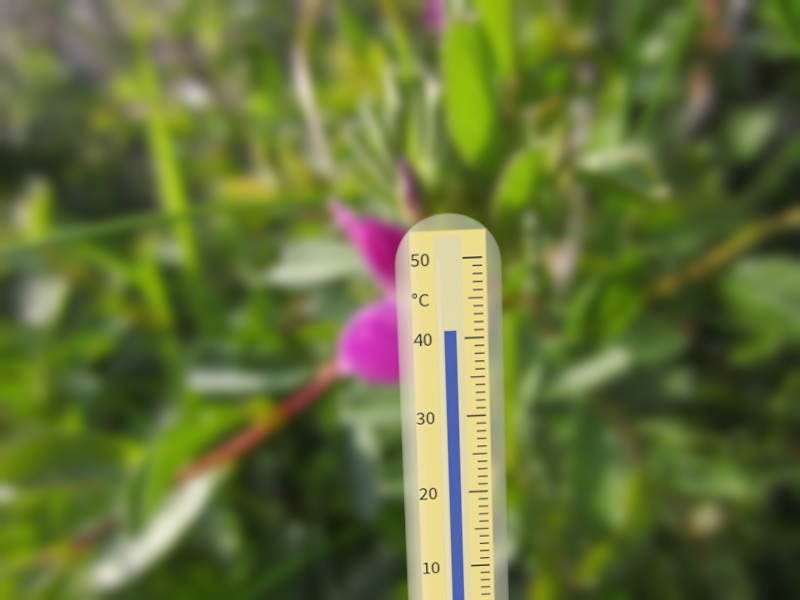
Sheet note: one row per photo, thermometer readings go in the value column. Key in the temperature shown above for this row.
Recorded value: 41 °C
